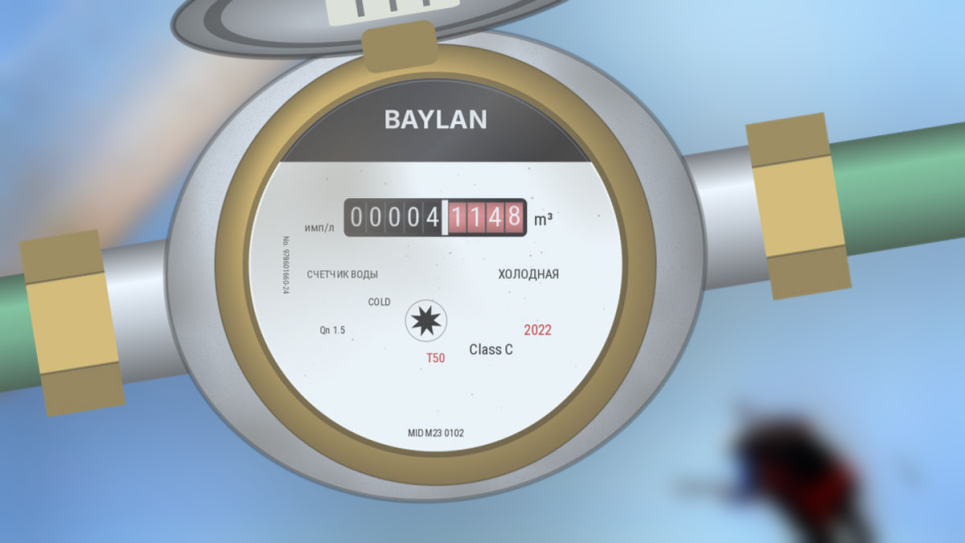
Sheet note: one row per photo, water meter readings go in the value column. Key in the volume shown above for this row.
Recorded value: 4.1148 m³
